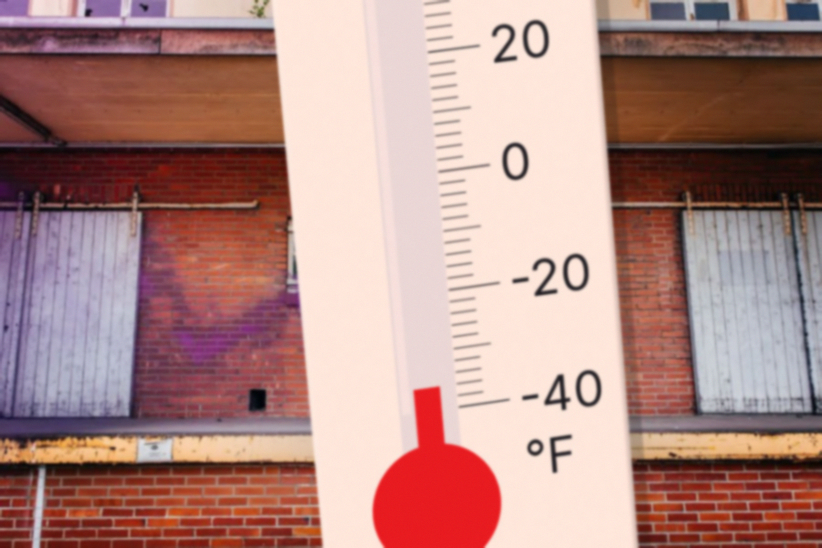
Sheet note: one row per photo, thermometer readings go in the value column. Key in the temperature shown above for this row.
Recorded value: -36 °F
